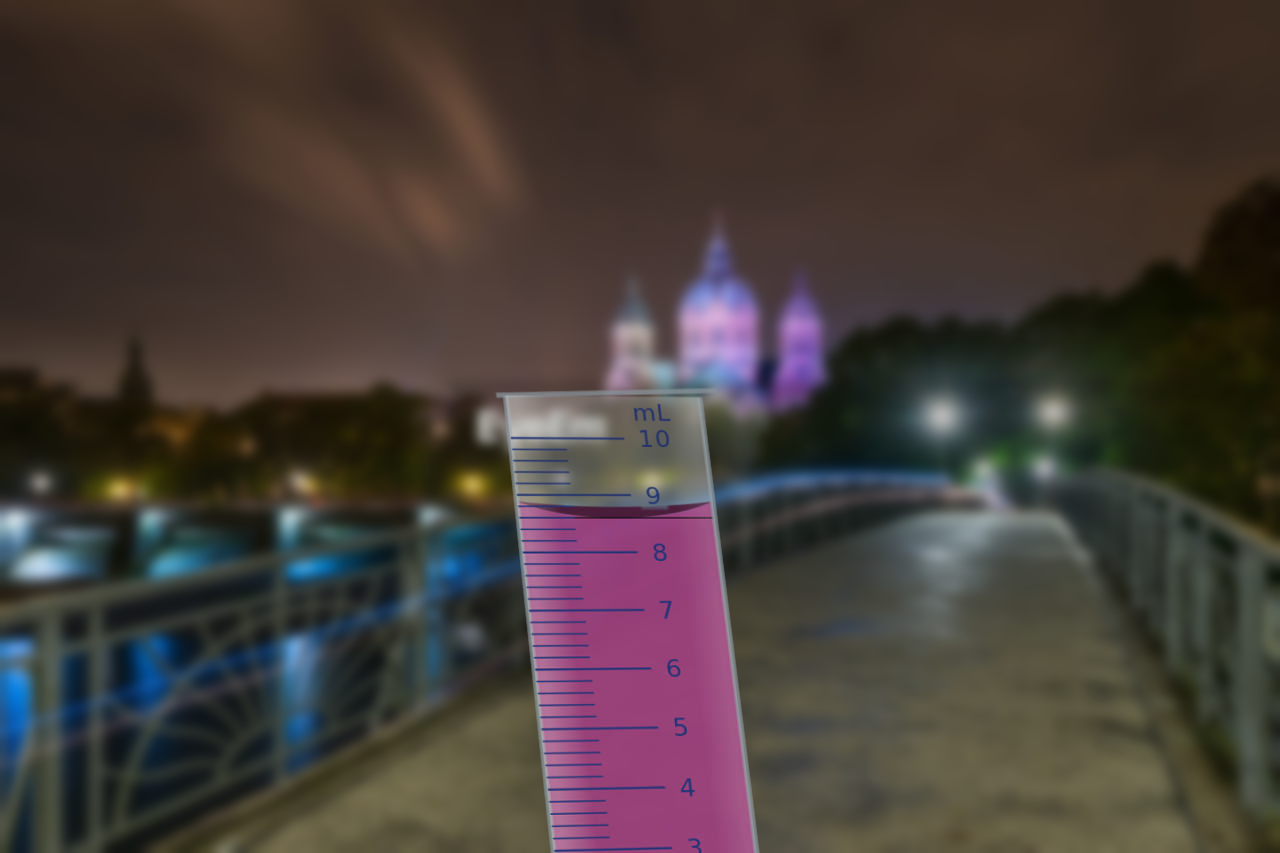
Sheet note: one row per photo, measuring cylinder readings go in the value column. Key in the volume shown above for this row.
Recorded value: 8.6 mL
